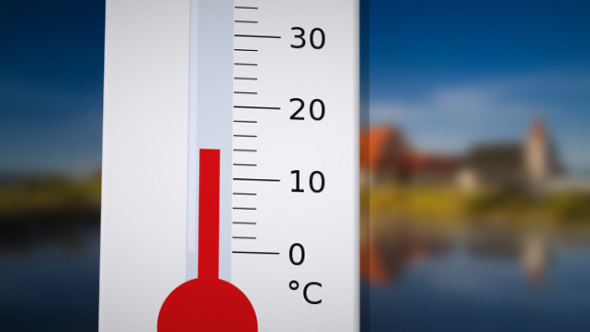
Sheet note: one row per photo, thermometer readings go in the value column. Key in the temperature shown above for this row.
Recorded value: 14 °C
